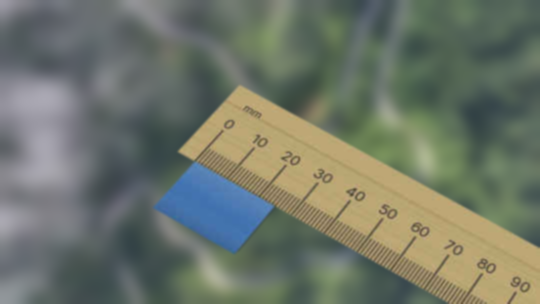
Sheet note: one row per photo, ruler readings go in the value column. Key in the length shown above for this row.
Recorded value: 25 mm
